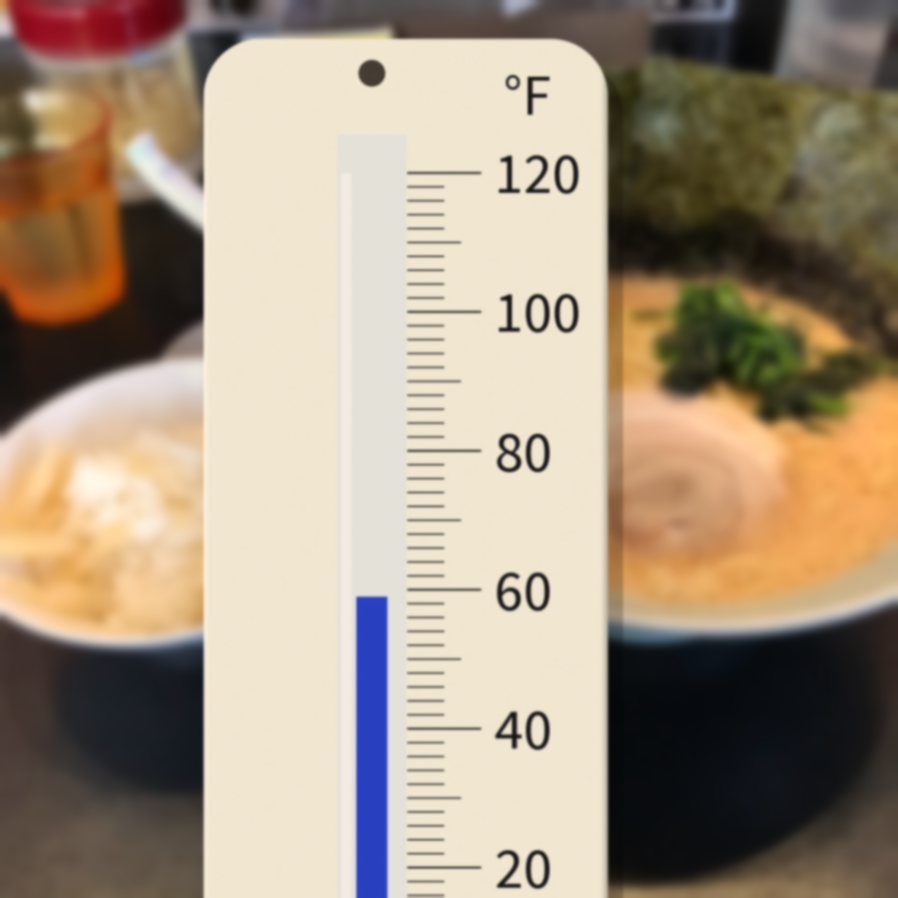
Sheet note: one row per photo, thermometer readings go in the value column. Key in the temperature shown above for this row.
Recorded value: 59 °F
